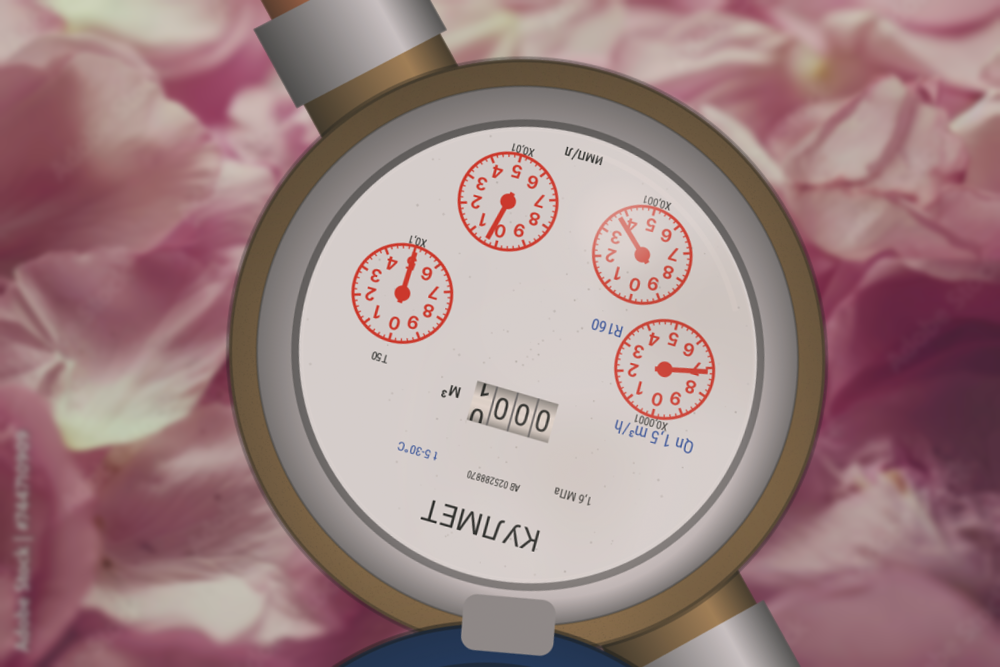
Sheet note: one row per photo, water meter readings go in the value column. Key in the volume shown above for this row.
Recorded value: 0.5037 m³
